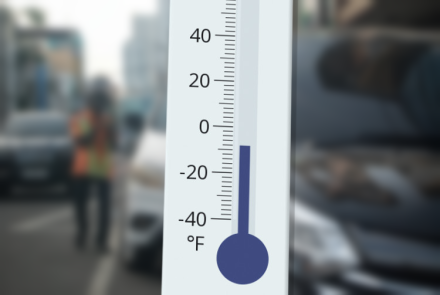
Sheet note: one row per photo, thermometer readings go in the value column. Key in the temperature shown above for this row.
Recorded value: -8 °F
